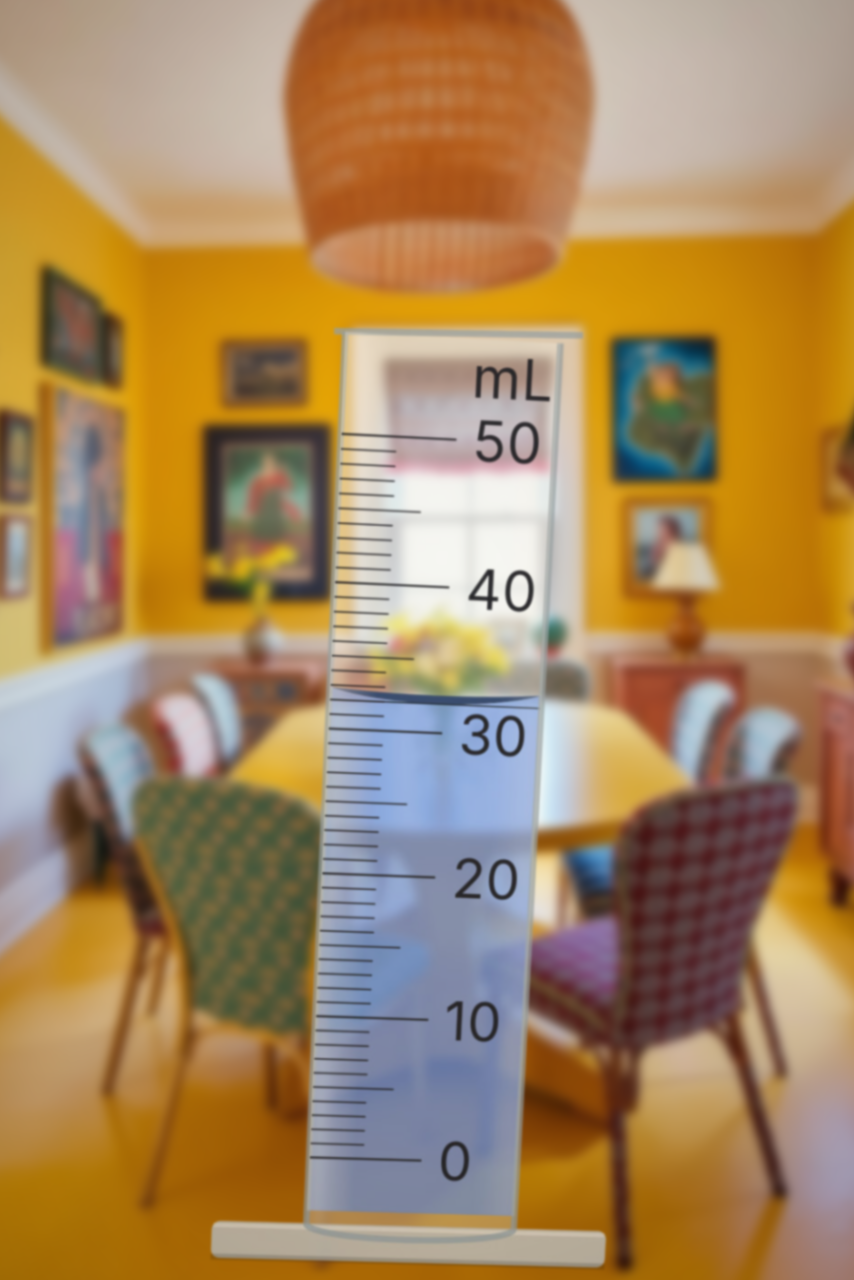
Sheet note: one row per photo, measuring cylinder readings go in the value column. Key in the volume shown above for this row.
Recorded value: 32 mL
